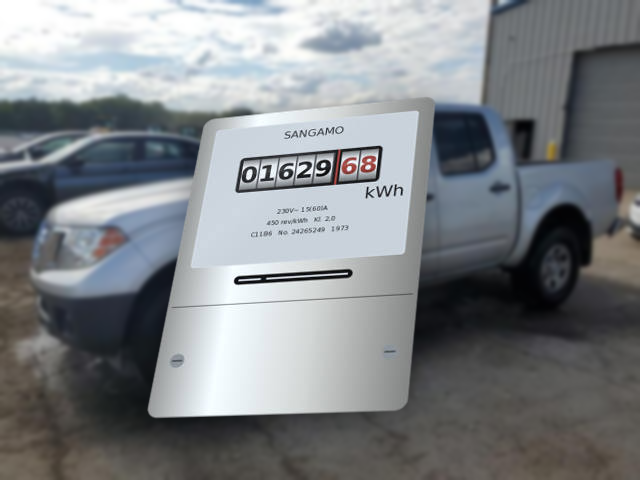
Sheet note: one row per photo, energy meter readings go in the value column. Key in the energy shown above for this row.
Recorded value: 1629.68 kWh
